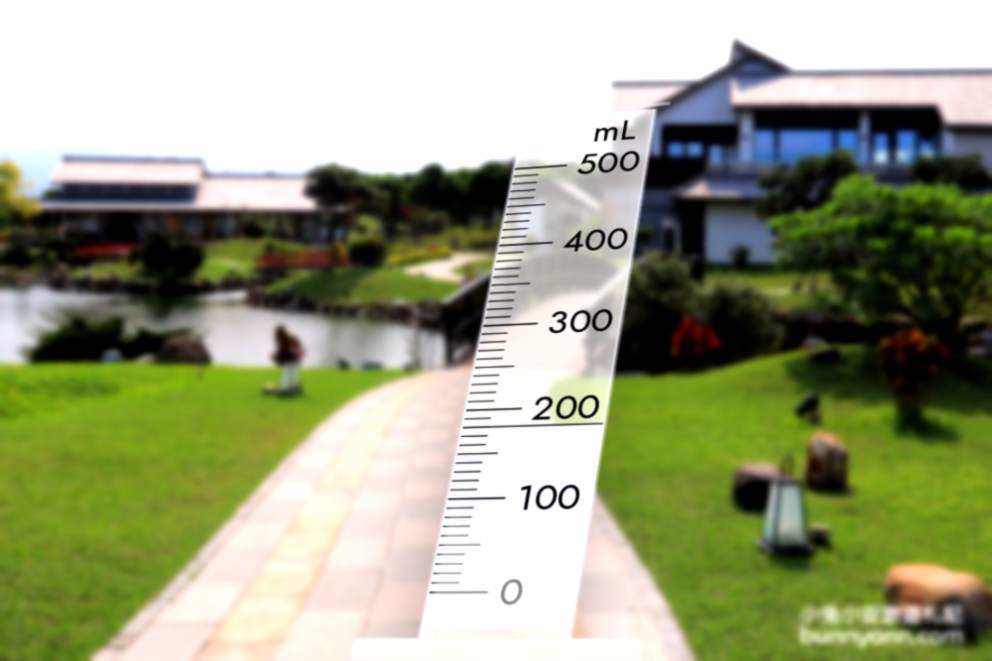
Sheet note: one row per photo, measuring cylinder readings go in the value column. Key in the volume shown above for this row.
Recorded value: 180 mL
